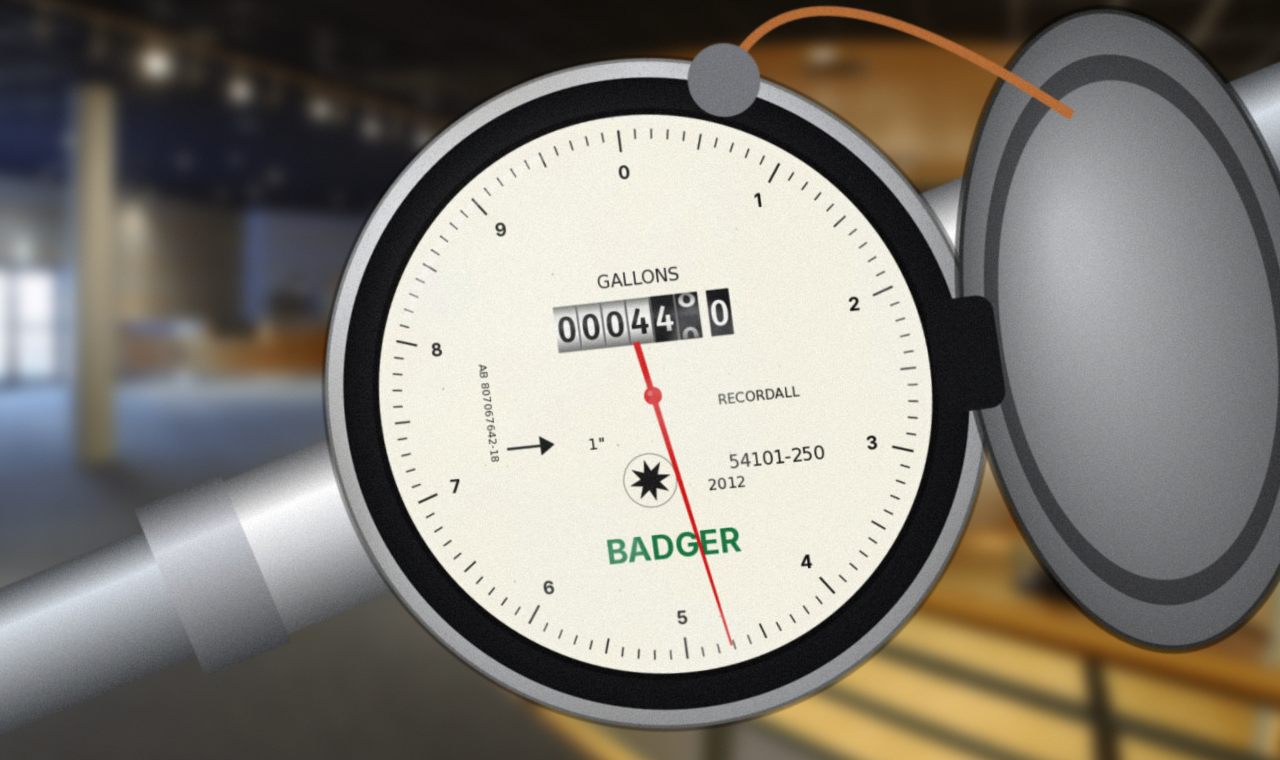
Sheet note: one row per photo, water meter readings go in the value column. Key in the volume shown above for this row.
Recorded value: 4484.7 gal
